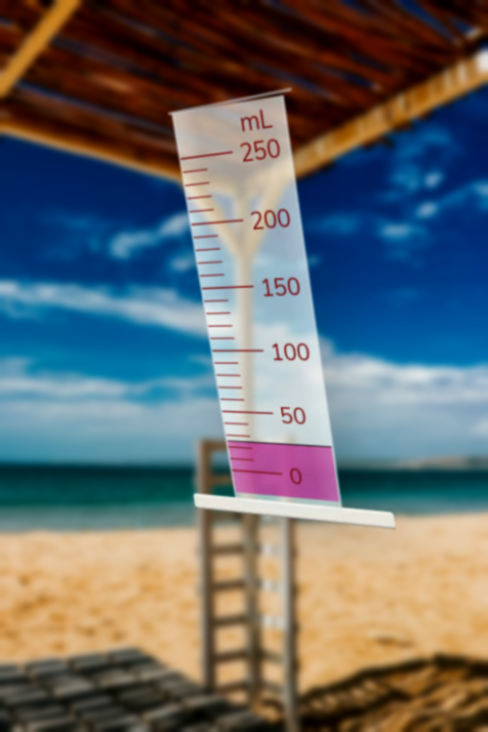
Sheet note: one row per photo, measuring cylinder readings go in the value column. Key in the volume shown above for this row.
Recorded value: 25 mL
